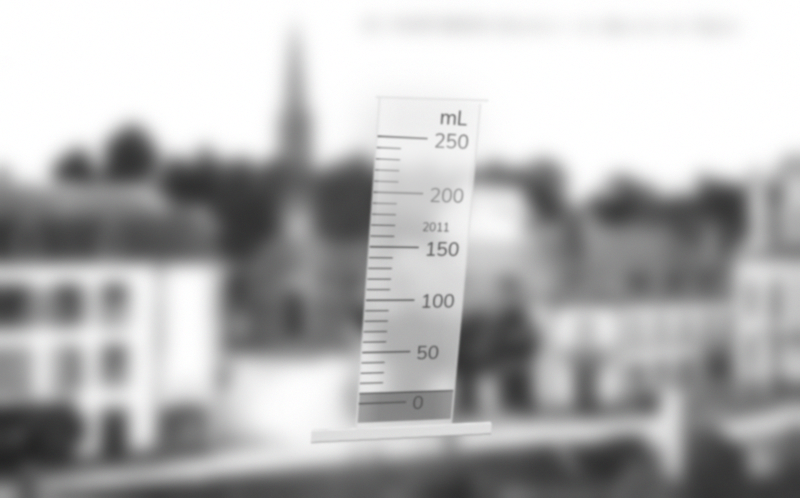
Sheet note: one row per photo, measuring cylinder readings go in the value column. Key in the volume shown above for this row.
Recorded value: 10 mL
